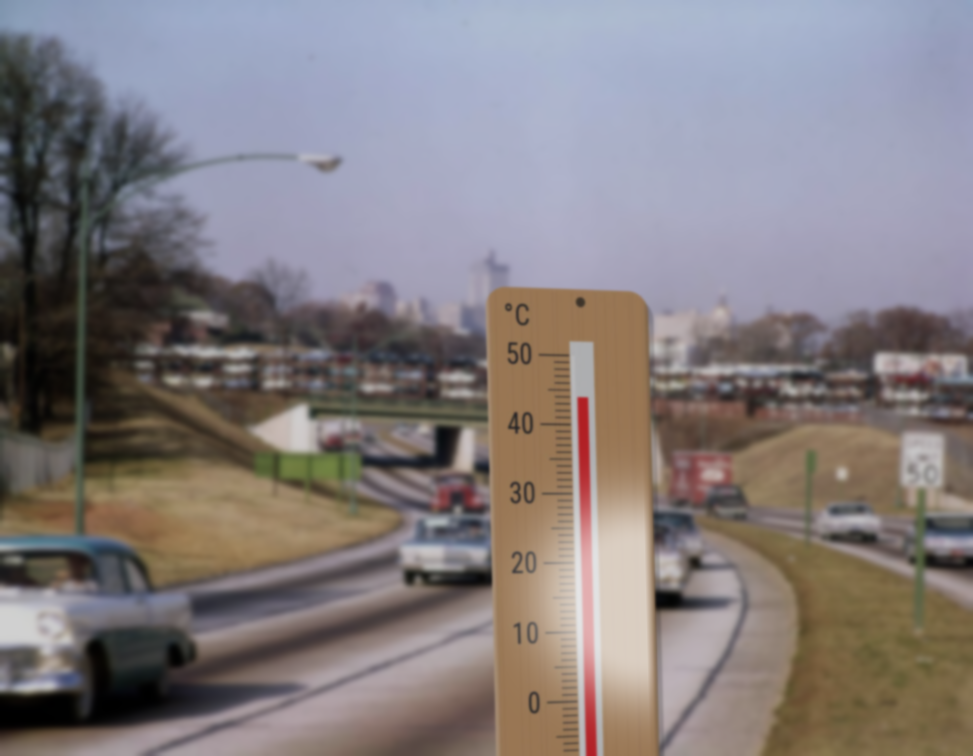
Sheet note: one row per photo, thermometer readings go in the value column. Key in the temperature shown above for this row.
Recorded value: 44 °C
